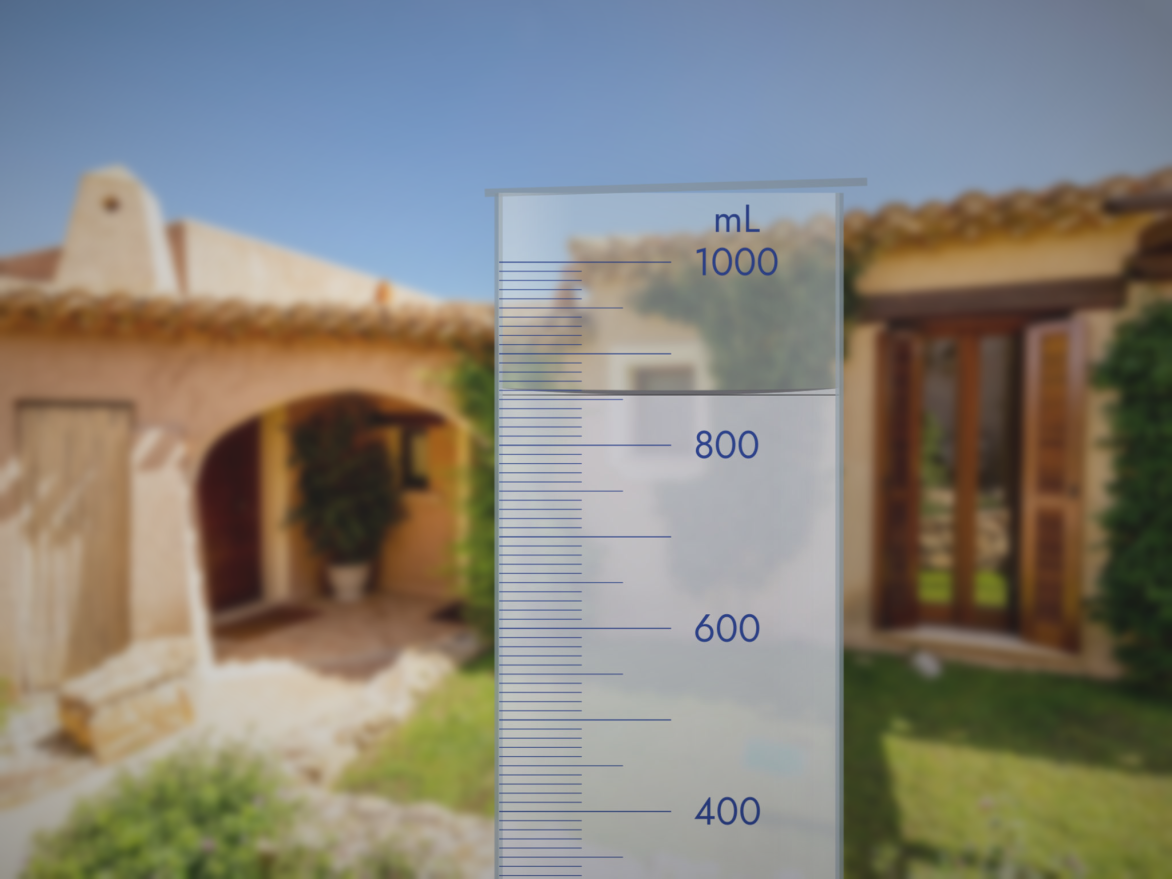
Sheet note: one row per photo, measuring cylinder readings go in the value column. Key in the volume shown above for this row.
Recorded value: 855 mL
